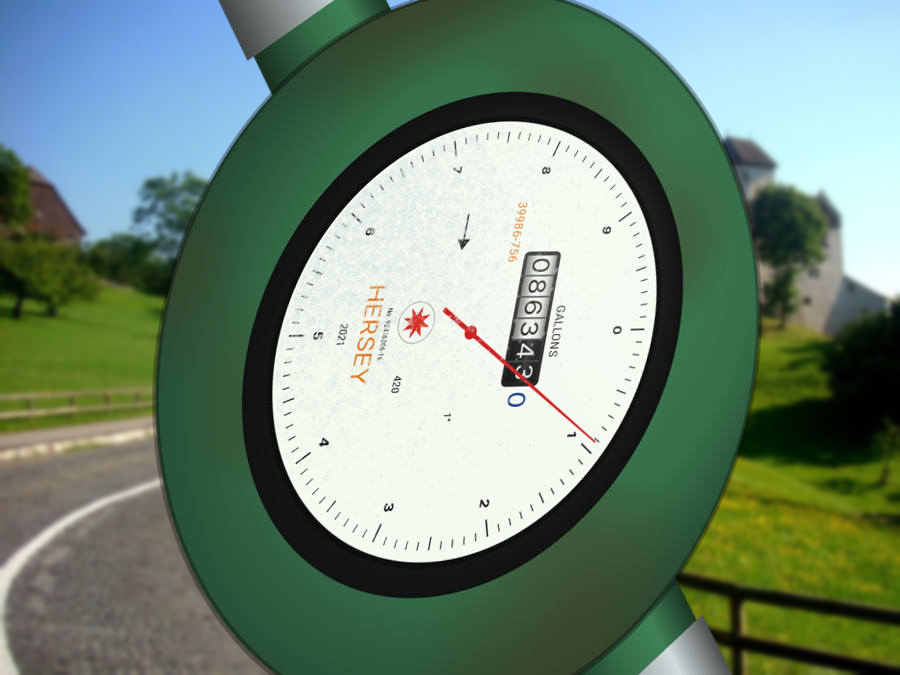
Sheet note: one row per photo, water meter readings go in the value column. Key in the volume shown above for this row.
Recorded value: 863430.9 gal
